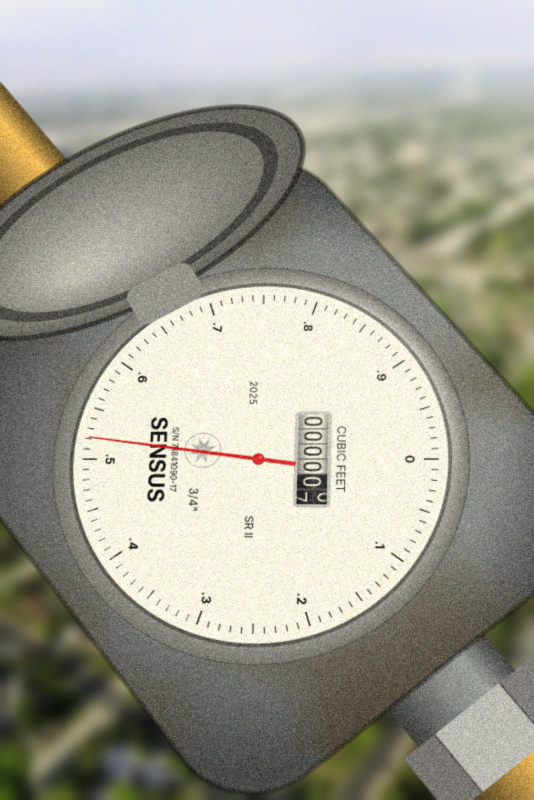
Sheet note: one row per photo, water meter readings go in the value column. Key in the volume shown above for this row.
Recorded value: 6.52 ft³
